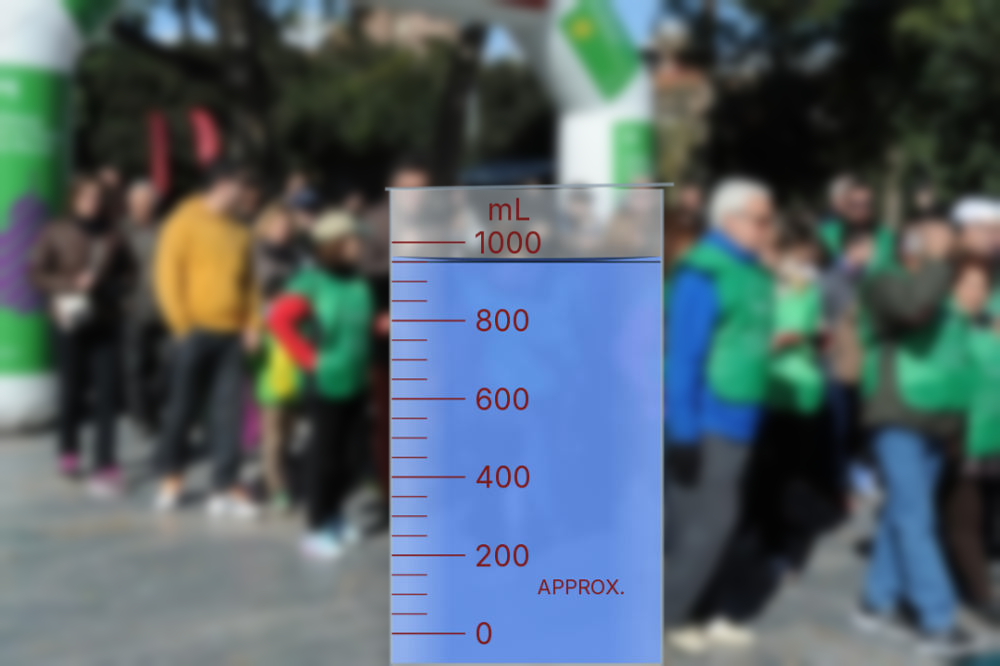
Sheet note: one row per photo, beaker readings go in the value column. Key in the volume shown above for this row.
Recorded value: 950 mL
